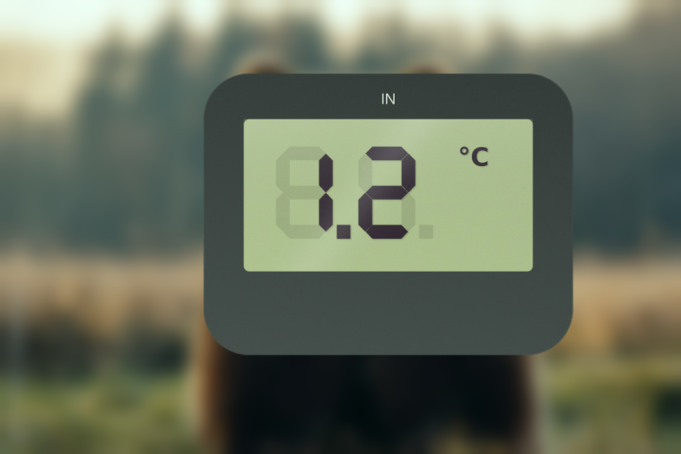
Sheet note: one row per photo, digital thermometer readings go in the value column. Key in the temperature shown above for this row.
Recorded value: 1.2 °C
